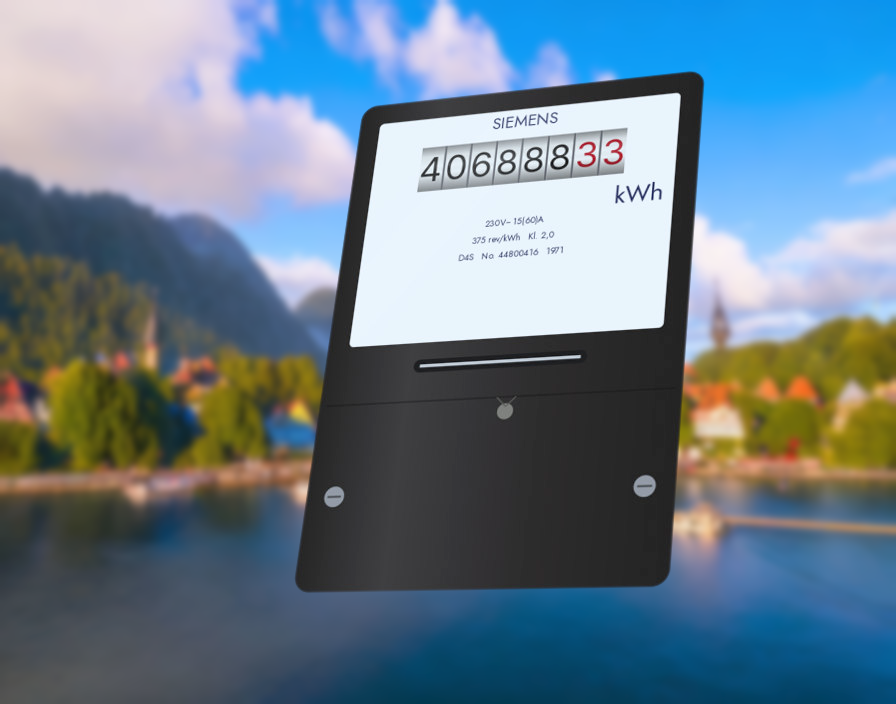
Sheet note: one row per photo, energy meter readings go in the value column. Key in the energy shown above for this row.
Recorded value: 406888.33 kWh
